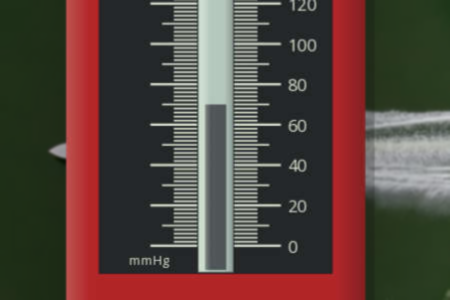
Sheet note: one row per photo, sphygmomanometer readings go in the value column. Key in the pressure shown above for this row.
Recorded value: 70 mmHg
